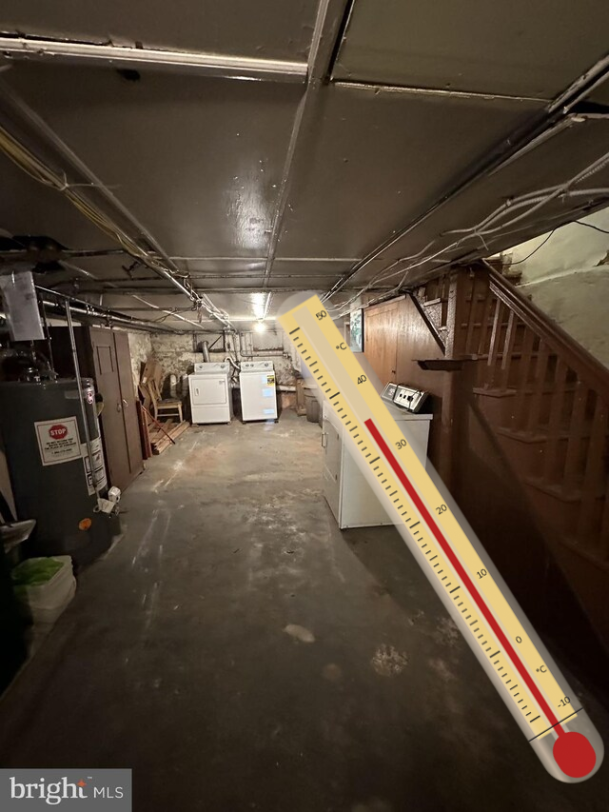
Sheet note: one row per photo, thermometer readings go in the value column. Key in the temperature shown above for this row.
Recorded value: 35 °C
